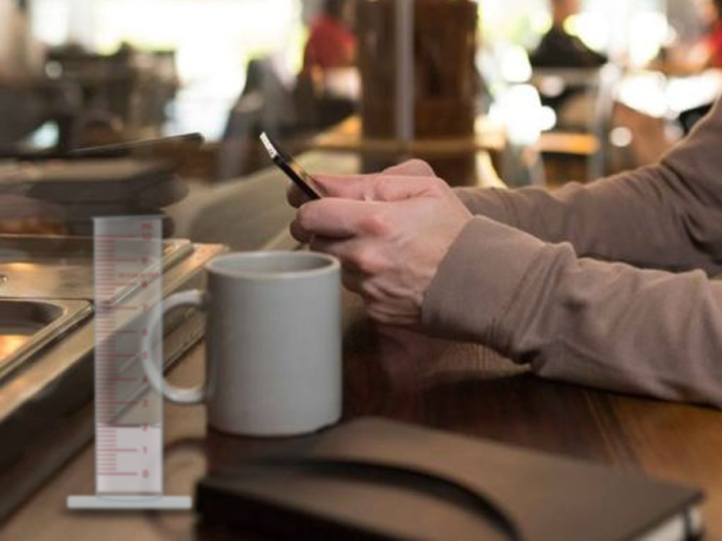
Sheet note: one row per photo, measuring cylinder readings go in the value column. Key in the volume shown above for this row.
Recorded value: 2 mL
